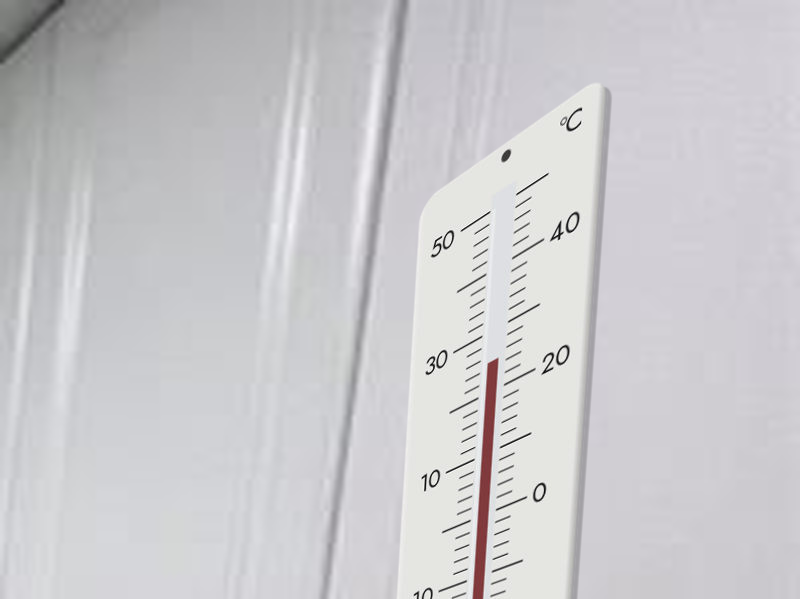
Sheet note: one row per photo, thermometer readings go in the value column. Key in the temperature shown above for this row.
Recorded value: 25 °C
